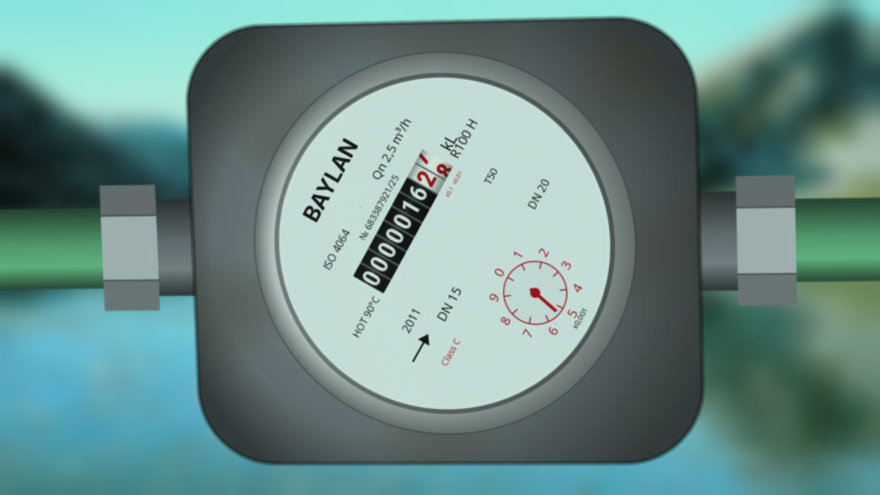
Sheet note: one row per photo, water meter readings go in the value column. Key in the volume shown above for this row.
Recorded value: 16.275 kL
